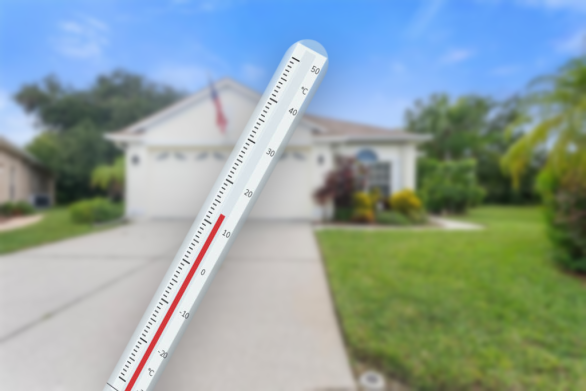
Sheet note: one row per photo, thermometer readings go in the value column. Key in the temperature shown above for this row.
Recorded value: 13 °C
